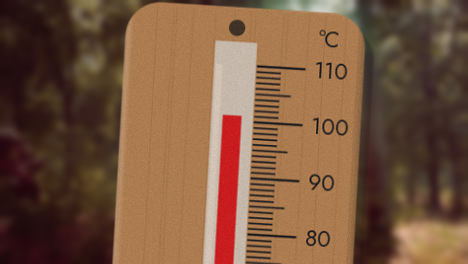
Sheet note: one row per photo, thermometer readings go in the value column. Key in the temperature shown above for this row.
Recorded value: 101 °C
